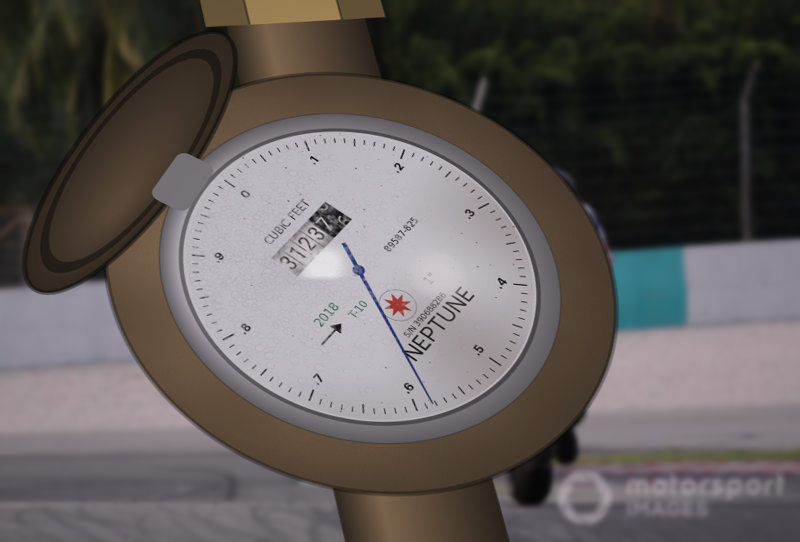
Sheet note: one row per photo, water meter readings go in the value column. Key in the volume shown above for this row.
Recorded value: 312375.58 ft³
